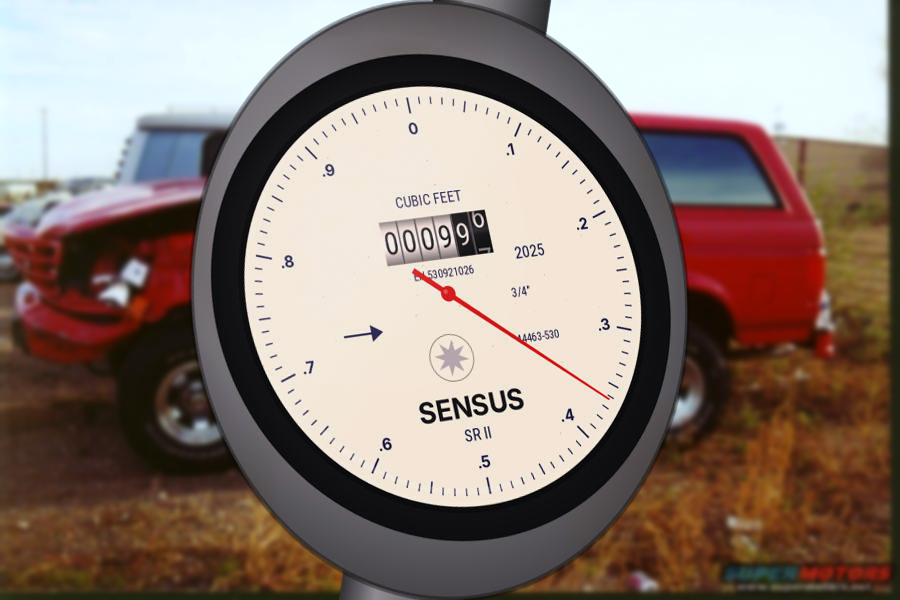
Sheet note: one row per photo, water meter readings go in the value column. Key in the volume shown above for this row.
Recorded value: 996.36 ft³
